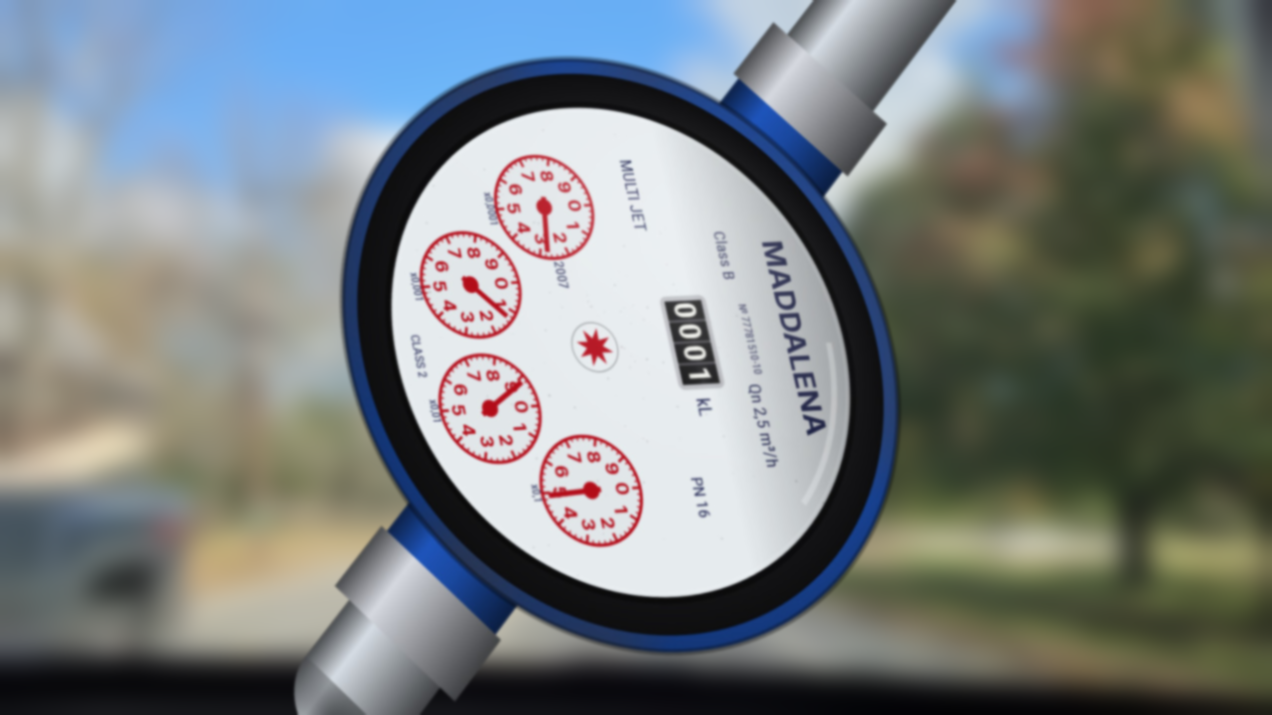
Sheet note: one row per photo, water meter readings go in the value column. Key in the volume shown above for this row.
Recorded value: 1.4912 kL
